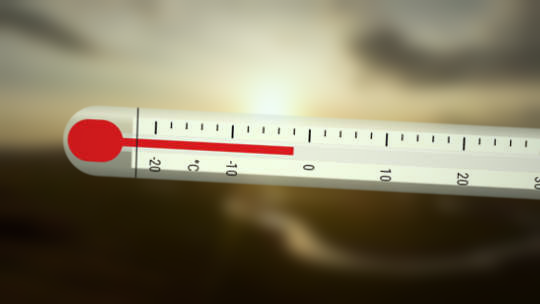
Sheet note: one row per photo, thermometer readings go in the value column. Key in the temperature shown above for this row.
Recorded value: -2 °C
